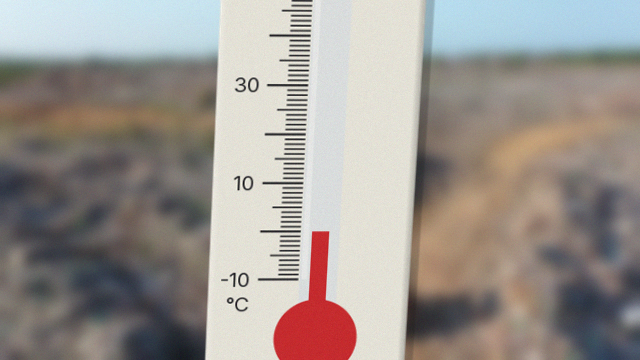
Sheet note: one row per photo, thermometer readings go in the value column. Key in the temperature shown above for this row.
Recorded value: 0 °C
